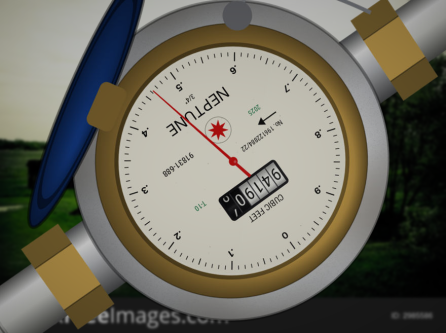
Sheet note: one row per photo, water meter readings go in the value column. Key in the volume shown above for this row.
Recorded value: 941907.46 ft³
